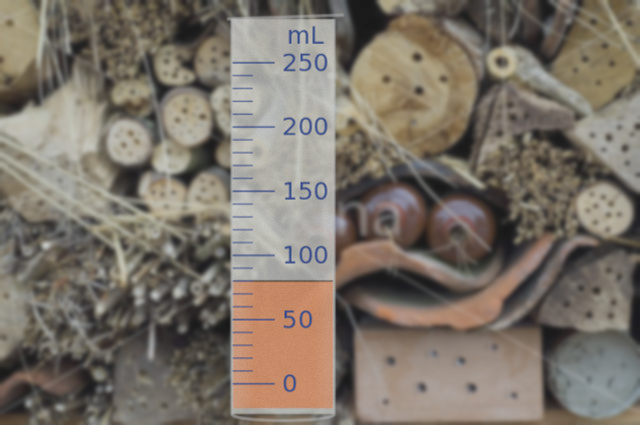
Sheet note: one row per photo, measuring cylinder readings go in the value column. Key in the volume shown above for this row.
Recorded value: 80 mL
